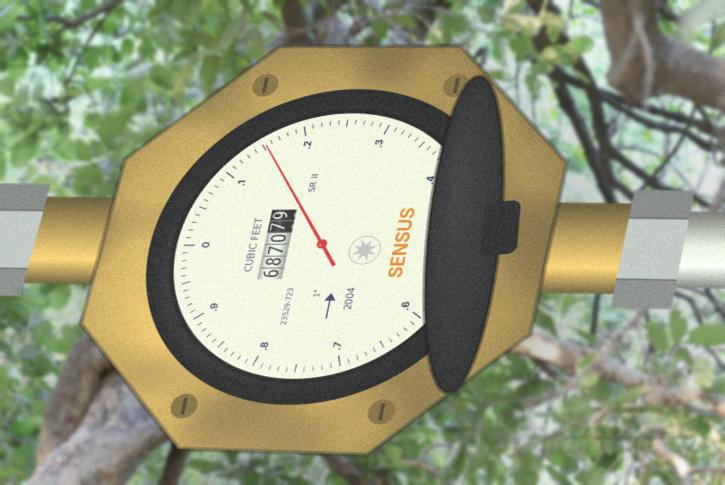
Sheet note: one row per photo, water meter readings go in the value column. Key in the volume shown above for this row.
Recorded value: 687079.15 ft³
